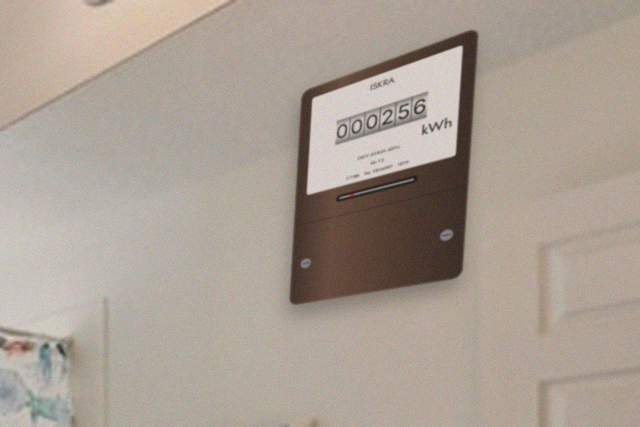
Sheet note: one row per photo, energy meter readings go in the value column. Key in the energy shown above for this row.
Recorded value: 256 kWh
